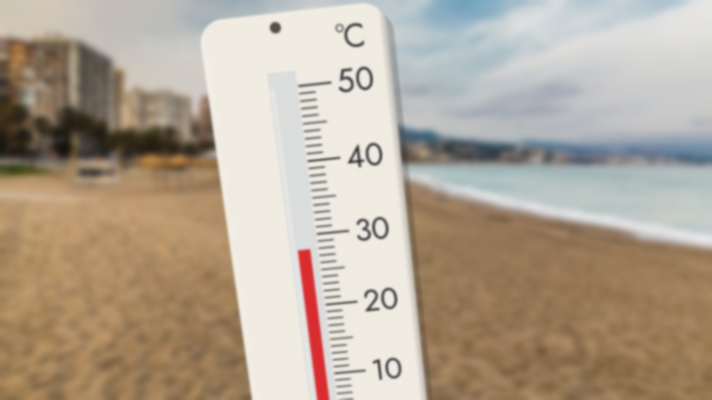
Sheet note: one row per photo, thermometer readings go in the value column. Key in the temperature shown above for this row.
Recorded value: 28 °C
